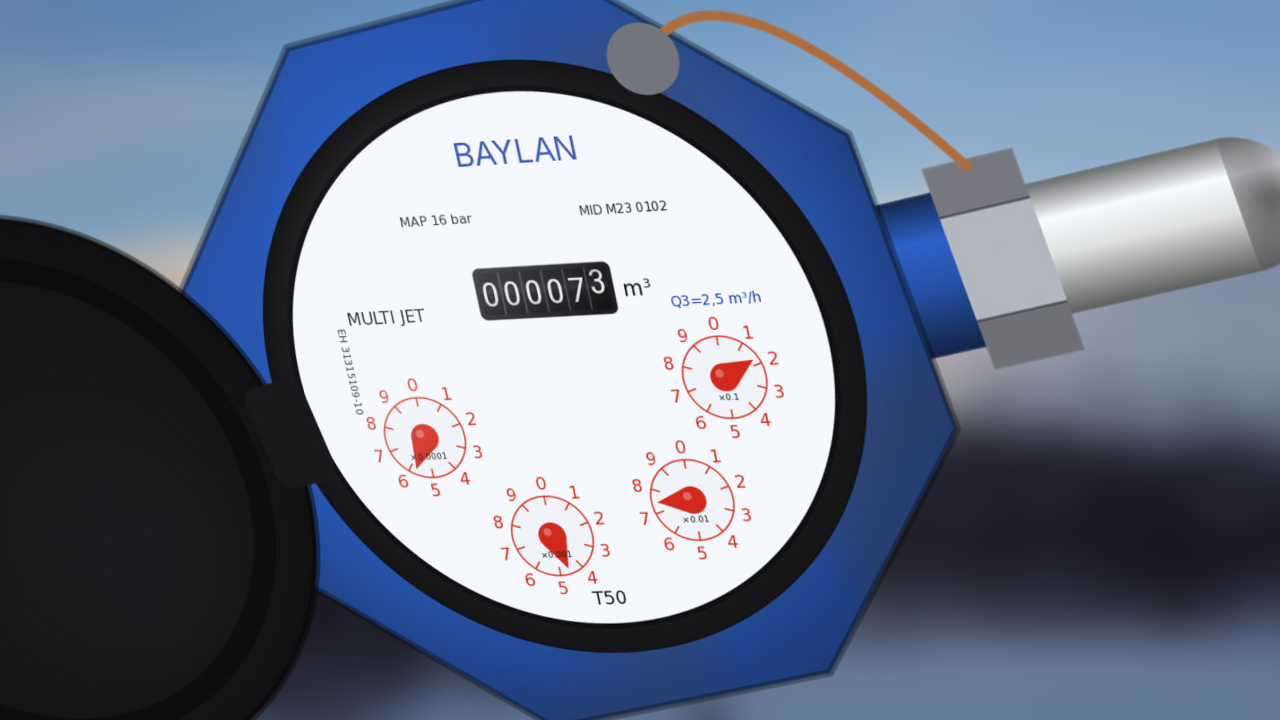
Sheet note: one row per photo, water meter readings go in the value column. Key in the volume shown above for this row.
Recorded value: 73.1745 m³
